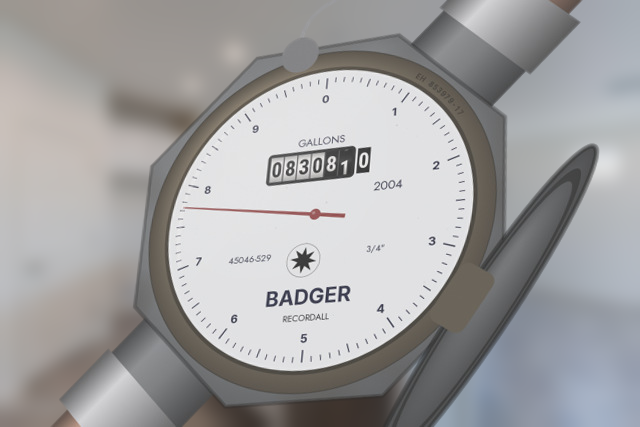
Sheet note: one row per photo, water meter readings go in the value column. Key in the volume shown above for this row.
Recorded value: 830807.7 gal
